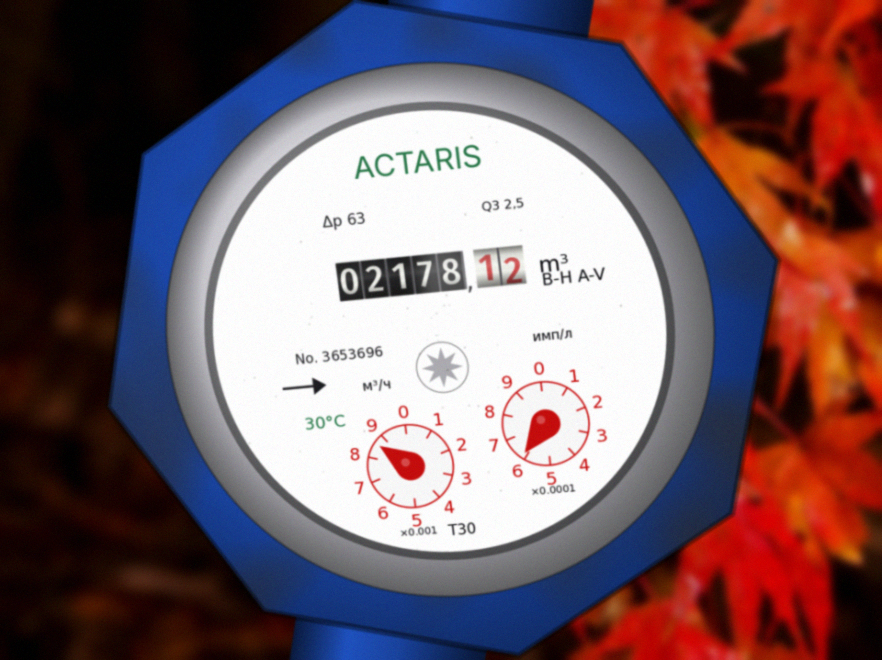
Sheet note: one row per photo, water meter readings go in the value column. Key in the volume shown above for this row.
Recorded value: 2178.1186 m³
